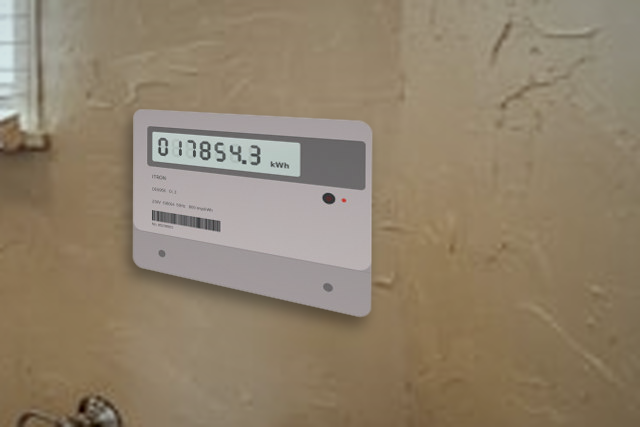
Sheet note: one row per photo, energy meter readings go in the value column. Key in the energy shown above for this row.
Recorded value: 17854.3 kWh
